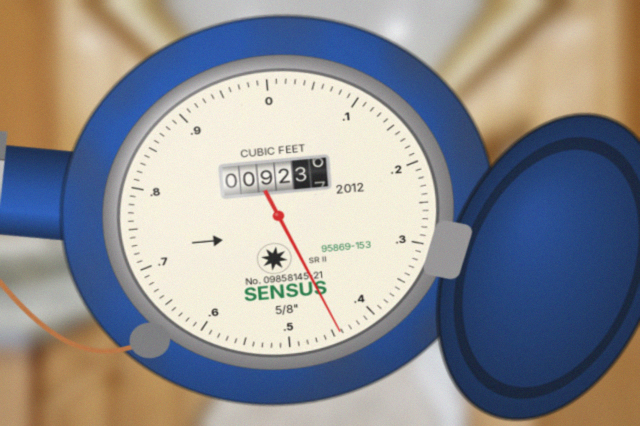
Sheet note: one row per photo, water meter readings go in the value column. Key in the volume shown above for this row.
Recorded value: 9236.44 ft³
